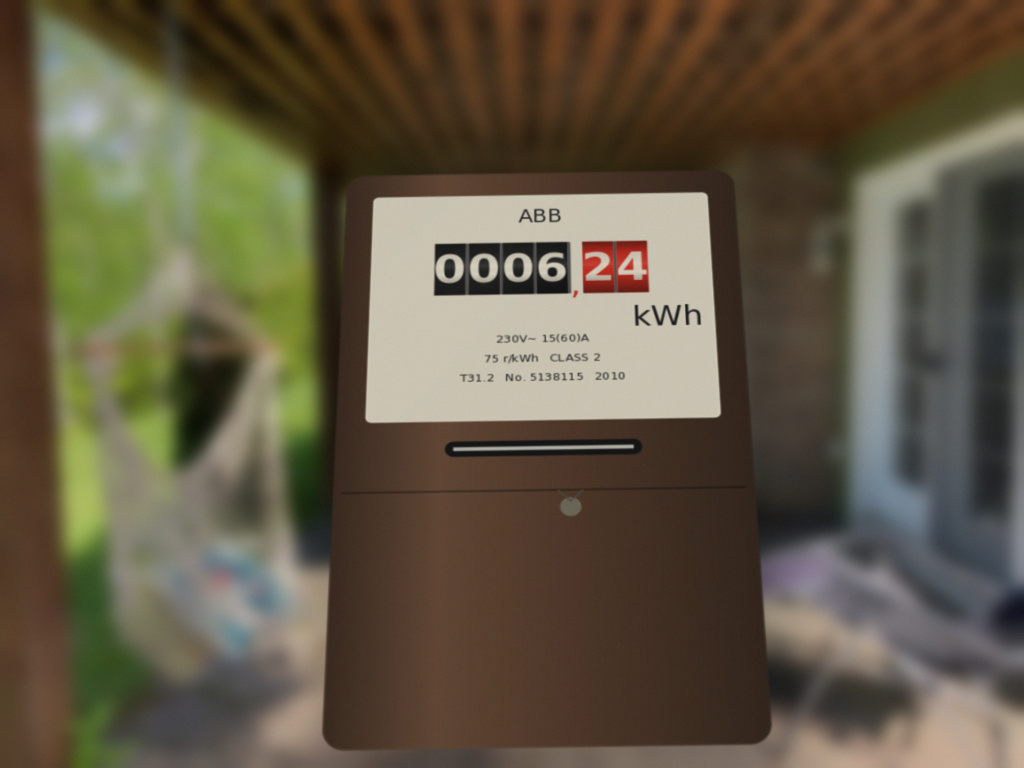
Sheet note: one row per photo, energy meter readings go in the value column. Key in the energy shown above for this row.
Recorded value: 6.24 kWh
